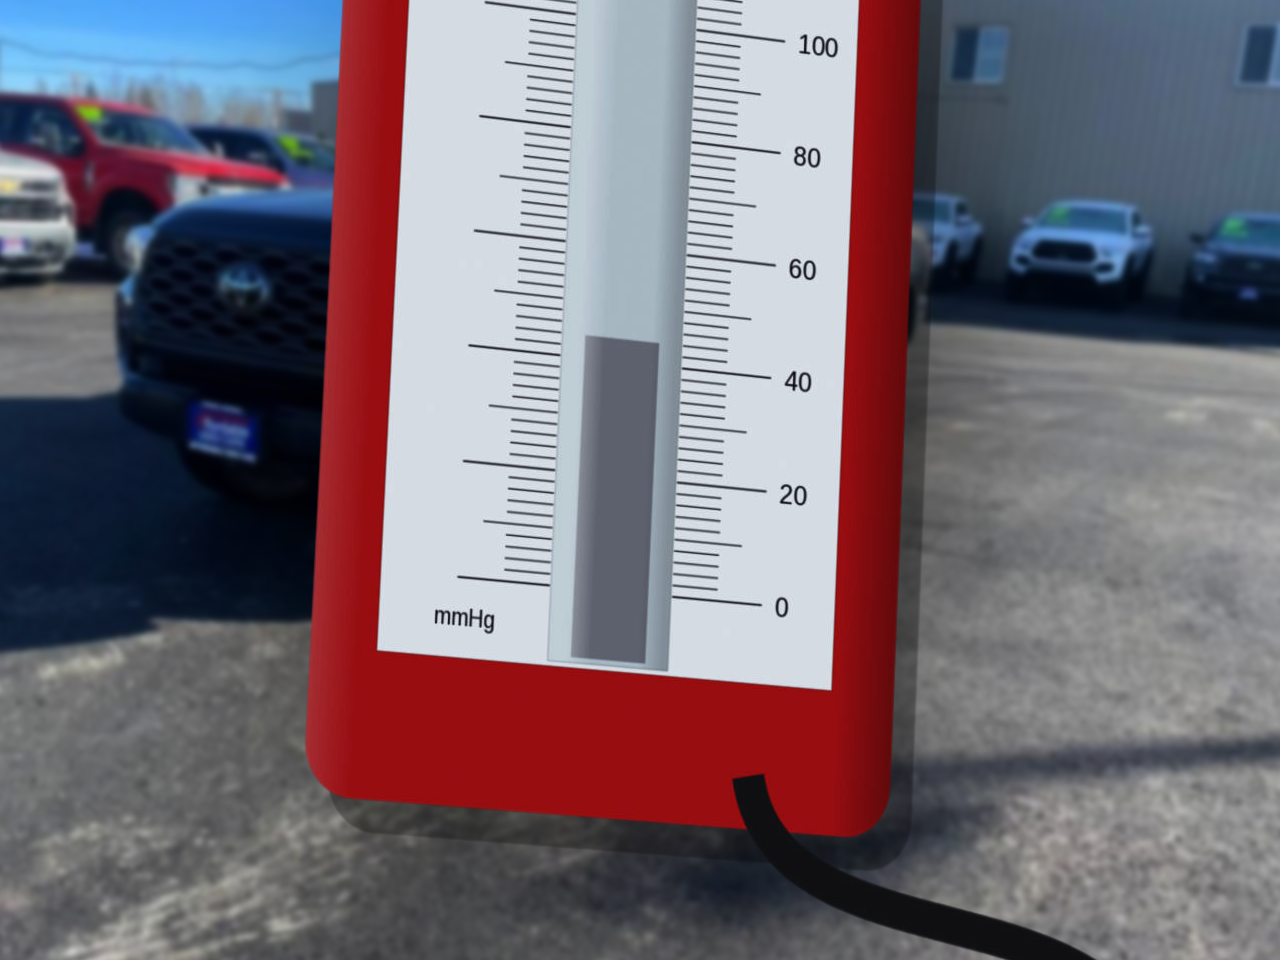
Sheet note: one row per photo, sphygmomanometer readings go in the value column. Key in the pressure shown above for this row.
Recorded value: 44 mmHg
